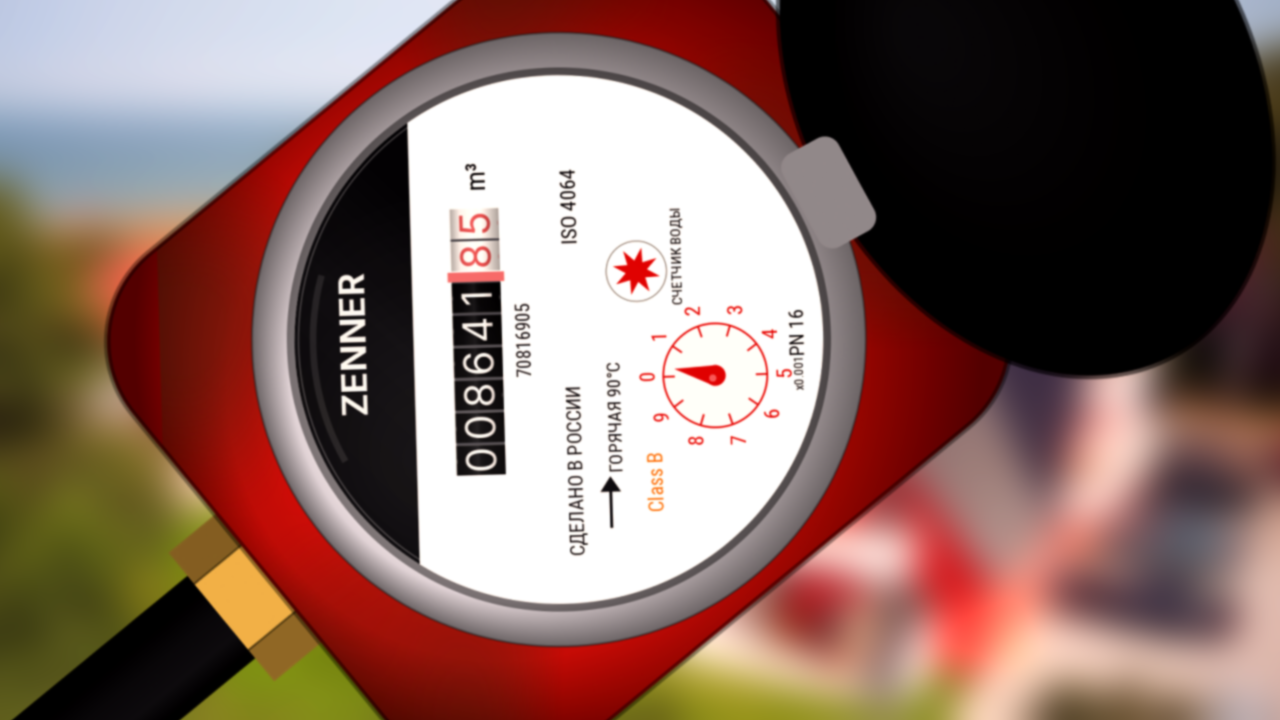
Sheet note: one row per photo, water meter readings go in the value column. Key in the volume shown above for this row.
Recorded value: 8641.850 m³
